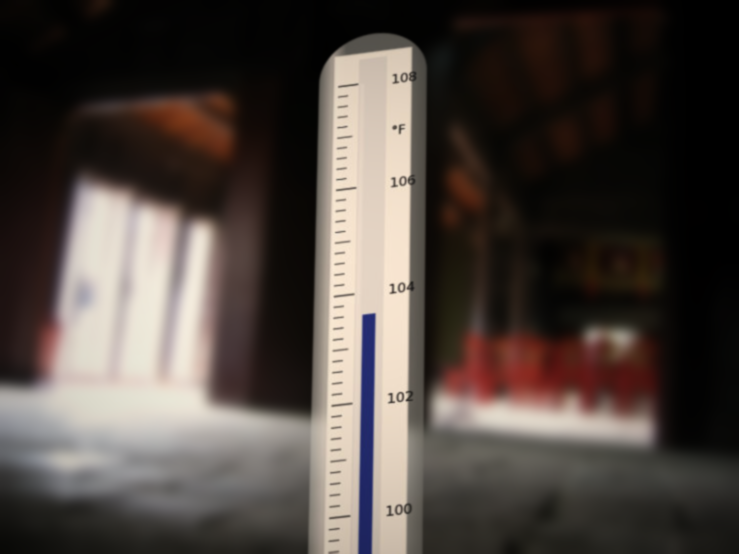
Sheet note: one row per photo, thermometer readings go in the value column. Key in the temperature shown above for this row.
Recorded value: 103.6 °F
